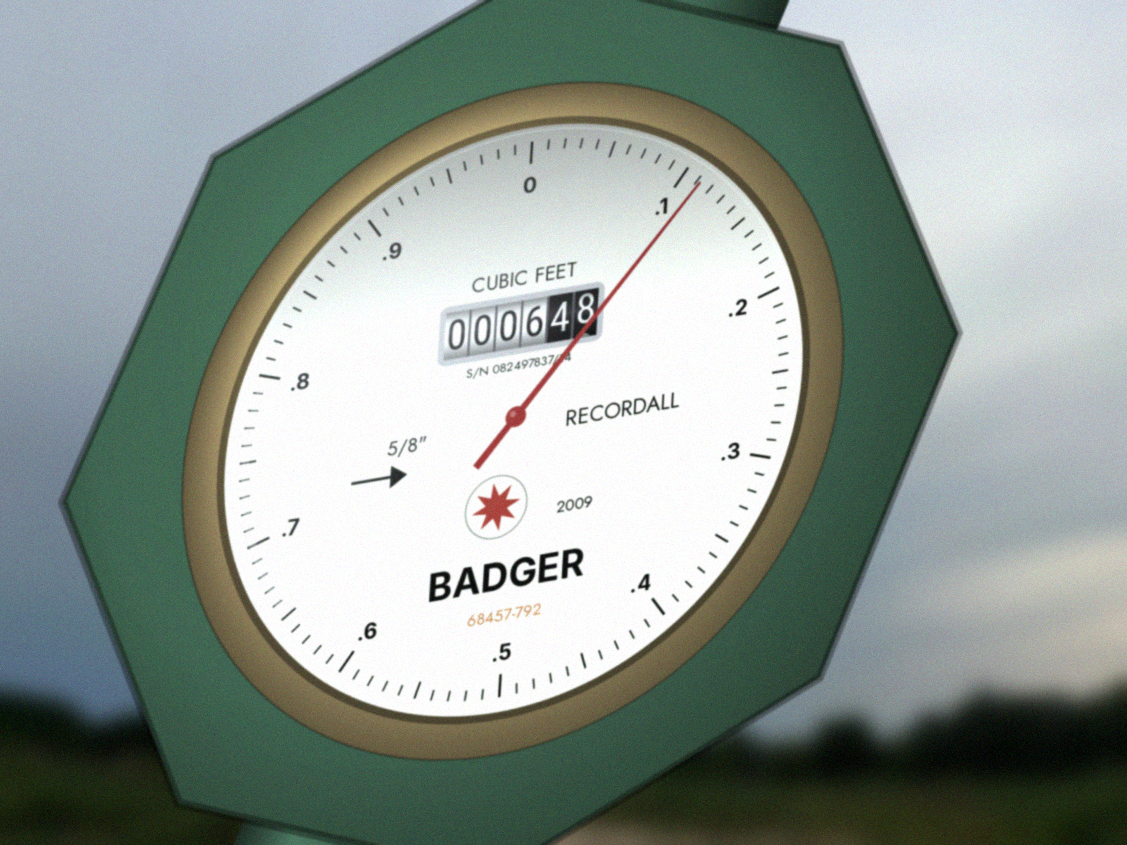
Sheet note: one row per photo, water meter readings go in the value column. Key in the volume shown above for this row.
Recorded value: 648.11 ft³
